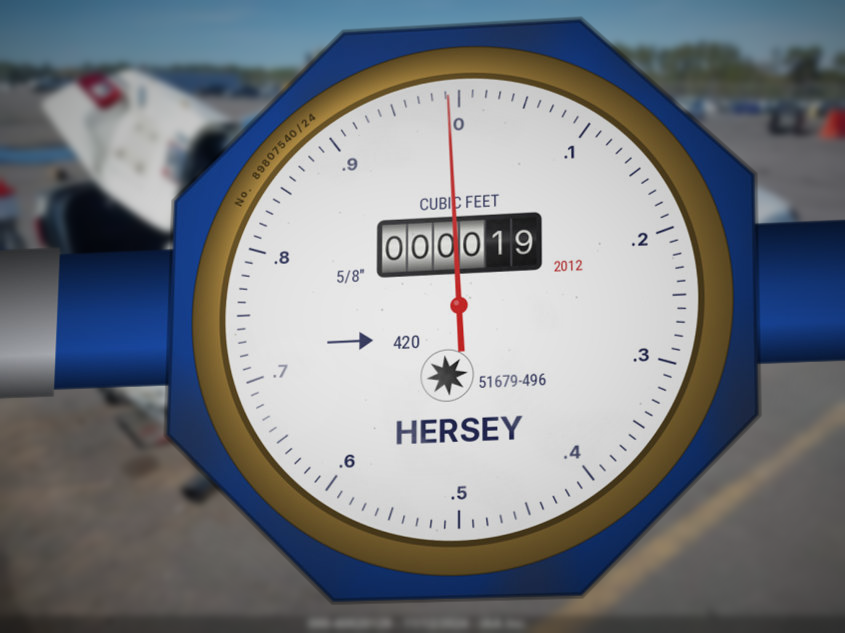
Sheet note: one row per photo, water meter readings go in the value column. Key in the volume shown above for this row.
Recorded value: 18.99 ft³
